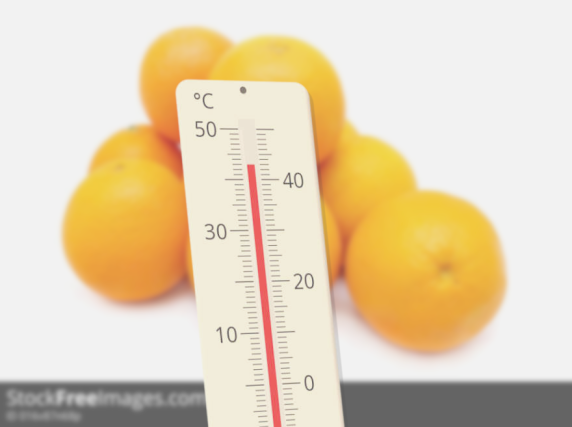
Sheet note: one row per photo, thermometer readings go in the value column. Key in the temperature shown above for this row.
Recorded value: 43 °C
